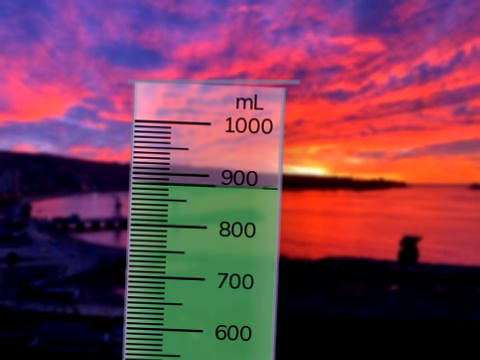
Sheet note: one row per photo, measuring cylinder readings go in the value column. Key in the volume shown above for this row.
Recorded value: 880 mL
